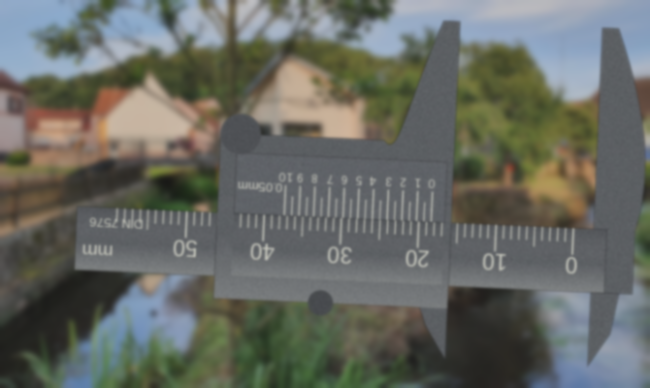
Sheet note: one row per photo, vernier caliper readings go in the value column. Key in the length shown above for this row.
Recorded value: 18.4 mm
